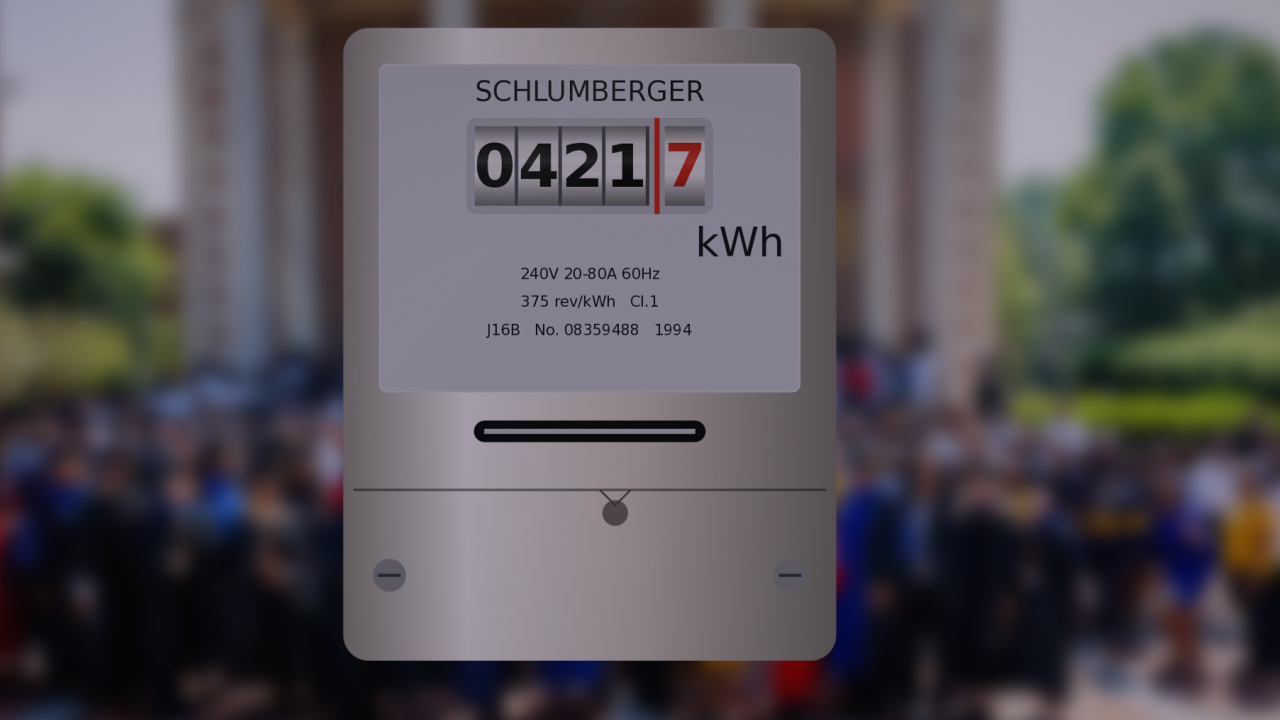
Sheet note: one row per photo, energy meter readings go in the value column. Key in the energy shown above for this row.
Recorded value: 421.7 kWh
